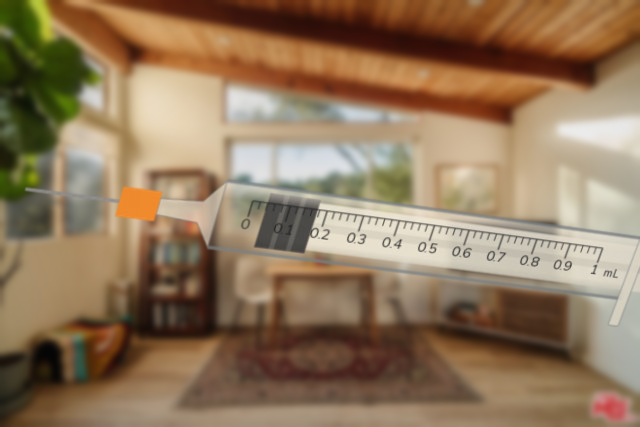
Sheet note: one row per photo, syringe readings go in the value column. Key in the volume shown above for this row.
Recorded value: 0.04 mL
